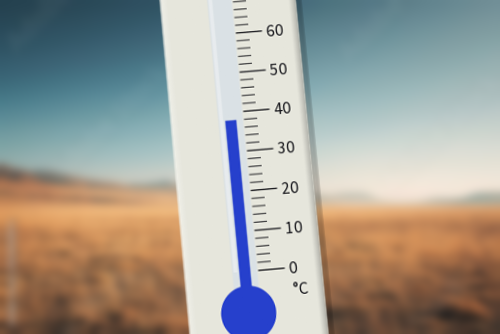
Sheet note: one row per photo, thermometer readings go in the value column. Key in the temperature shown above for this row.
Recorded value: 38 °C
